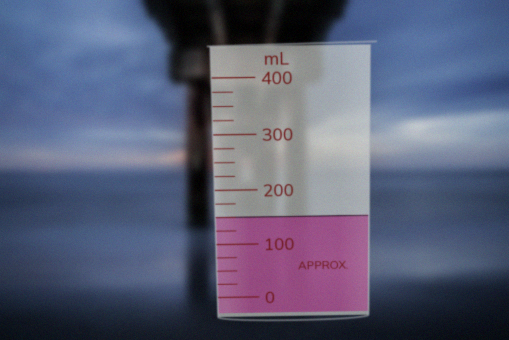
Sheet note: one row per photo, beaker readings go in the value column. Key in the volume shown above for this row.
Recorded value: 150 mL
